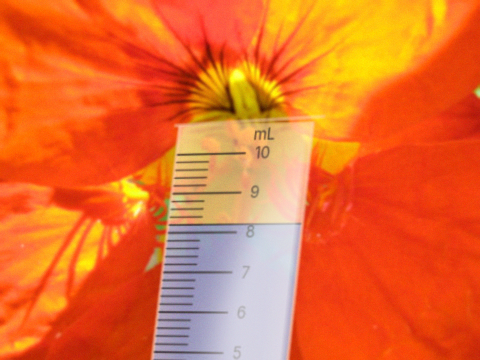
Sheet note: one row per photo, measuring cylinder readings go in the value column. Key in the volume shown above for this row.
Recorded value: 8.2 mL
